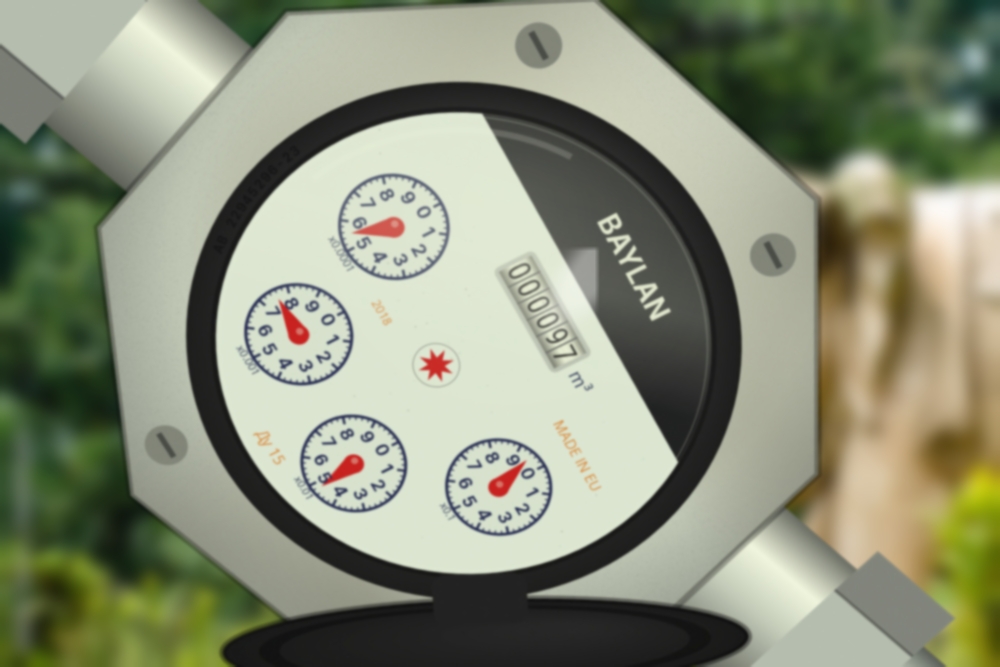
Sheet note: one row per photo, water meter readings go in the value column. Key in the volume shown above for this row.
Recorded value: 96.9475 m³
